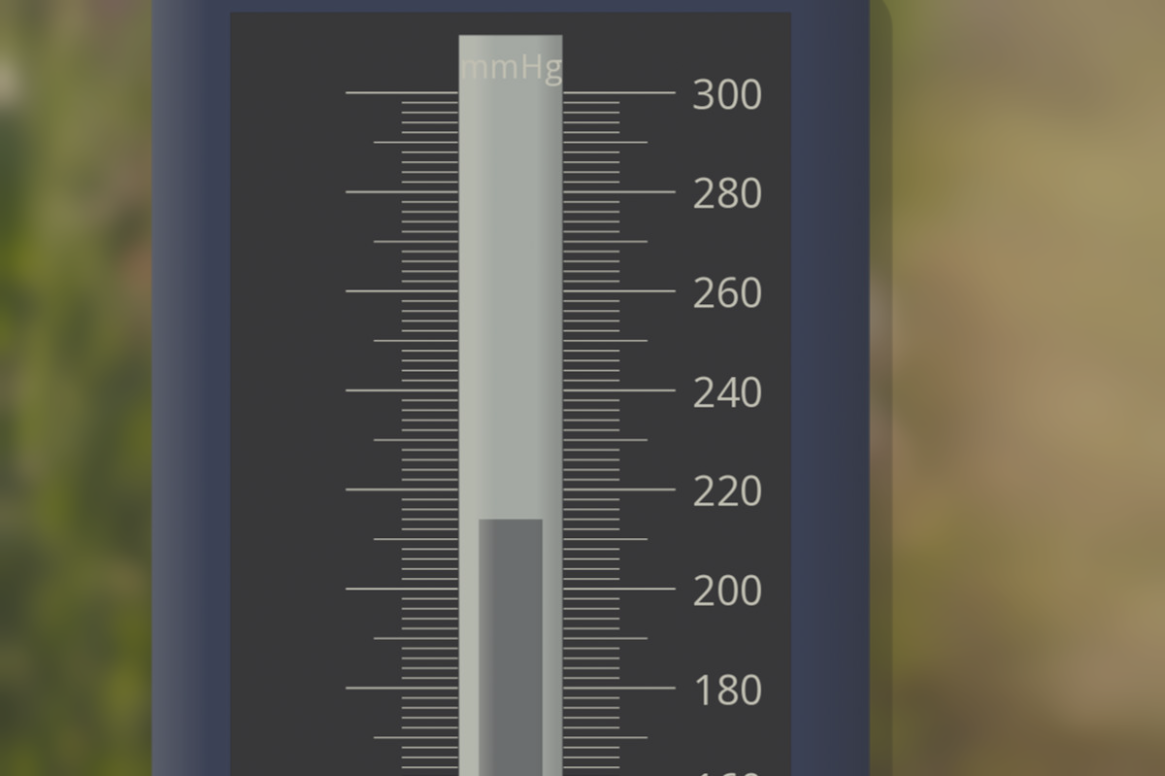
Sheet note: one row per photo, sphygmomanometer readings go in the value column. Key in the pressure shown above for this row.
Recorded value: 214 mmHg
